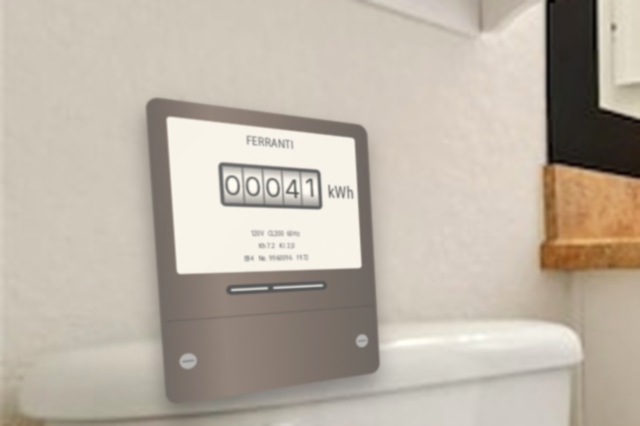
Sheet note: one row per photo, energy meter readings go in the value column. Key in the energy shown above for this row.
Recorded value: 41 kWh
